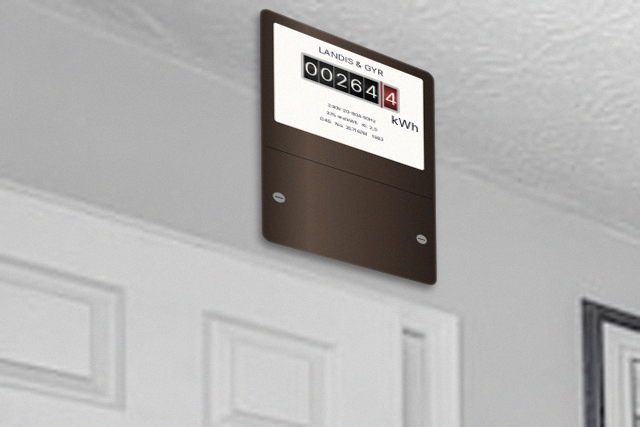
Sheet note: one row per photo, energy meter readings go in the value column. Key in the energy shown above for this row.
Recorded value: 264.4 kWh
